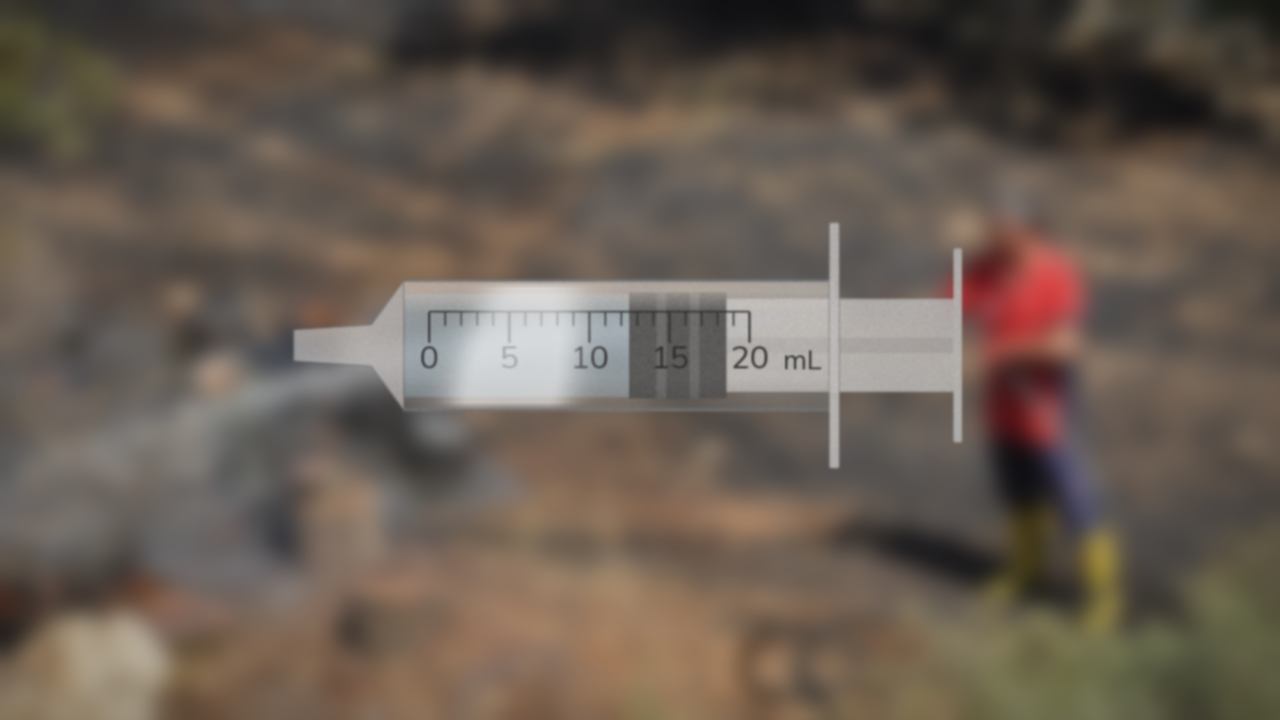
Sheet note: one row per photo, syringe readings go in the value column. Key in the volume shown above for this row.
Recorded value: 12.5 mL
